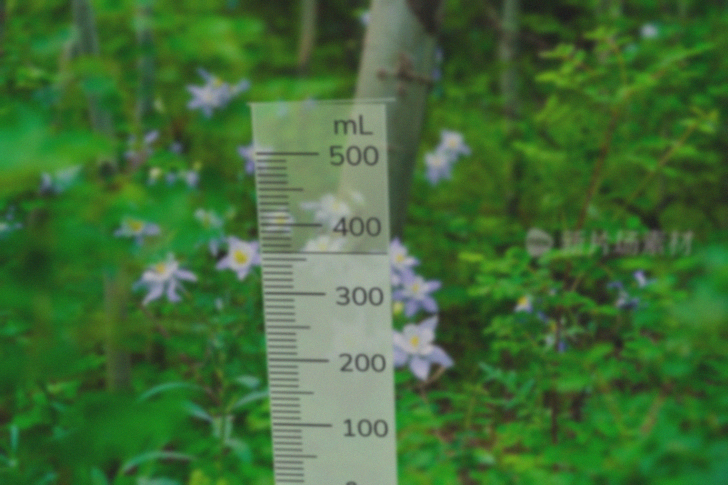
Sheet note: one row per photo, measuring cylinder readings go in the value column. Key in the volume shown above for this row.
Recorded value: 360 mL
